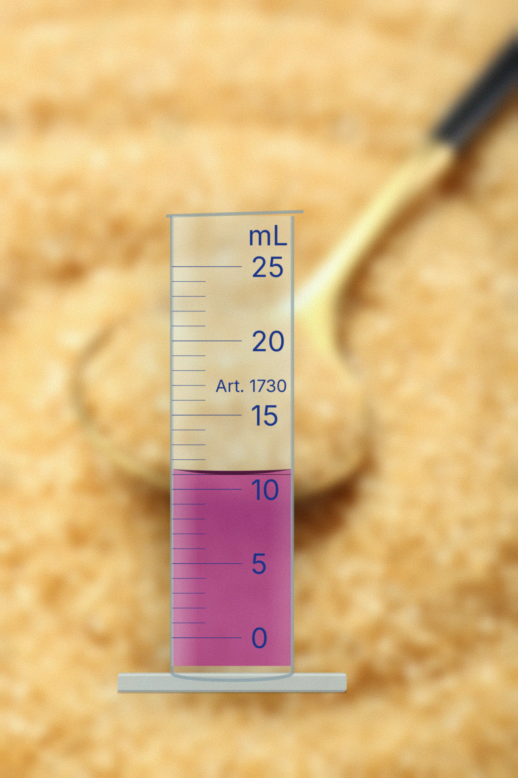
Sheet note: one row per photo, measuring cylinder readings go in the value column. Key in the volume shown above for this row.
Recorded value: 11 mL
